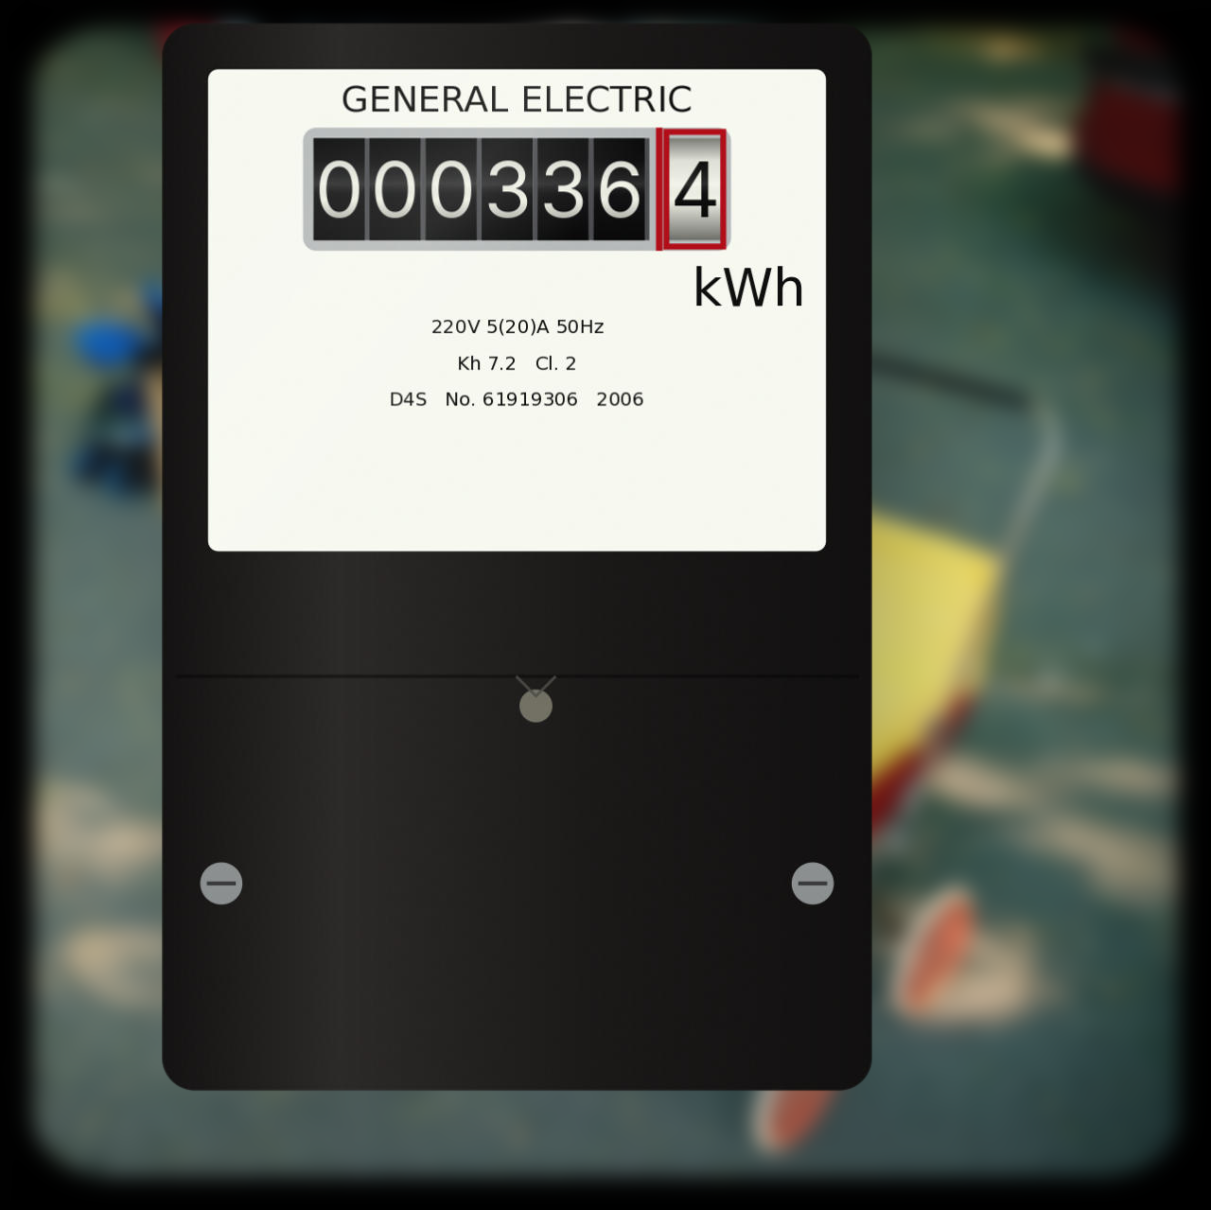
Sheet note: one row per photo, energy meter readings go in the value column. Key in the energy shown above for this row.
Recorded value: 336.4 kWh
